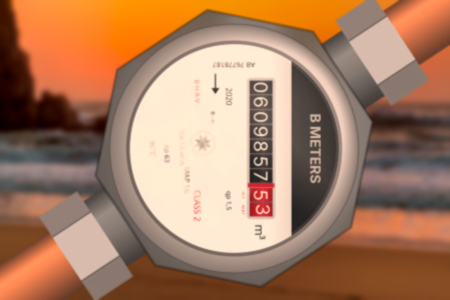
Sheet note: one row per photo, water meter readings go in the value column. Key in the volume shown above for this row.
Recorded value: 609857.53 m³
